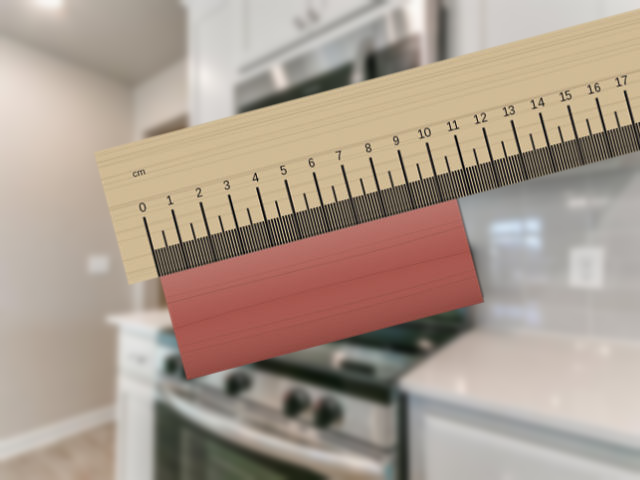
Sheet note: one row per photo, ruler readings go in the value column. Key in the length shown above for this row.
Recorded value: 10.5 cm
